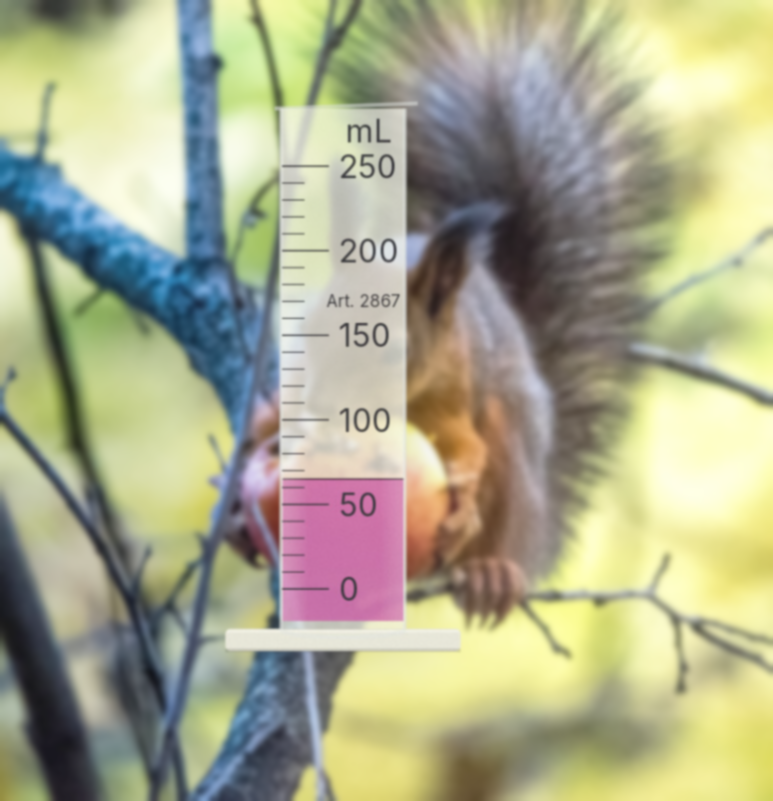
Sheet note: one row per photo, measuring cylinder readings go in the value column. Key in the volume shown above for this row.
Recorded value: 65 mL
